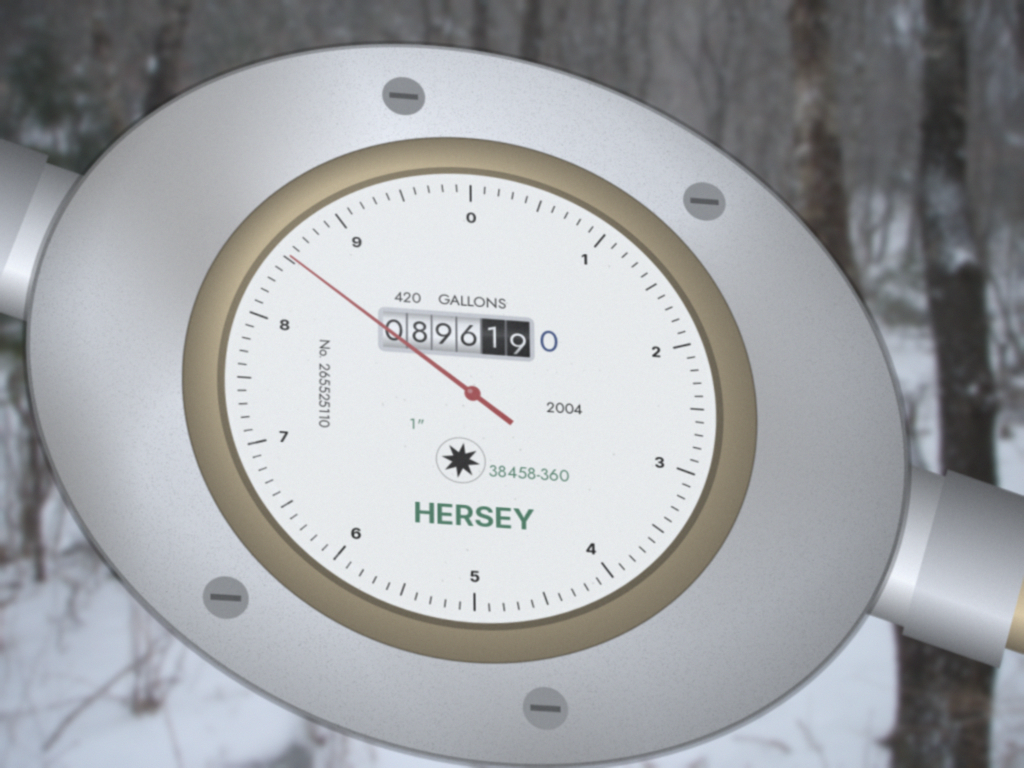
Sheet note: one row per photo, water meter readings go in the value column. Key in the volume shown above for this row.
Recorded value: 896188.5 gal
